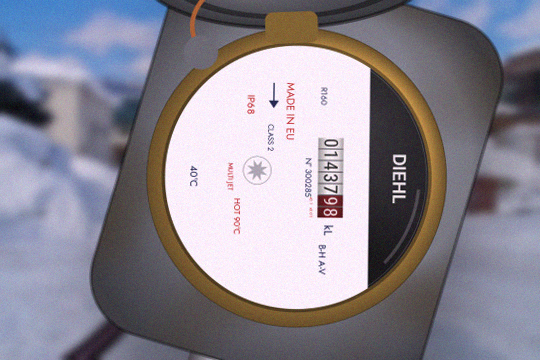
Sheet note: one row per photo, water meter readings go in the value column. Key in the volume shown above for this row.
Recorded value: 1437.98 kL
